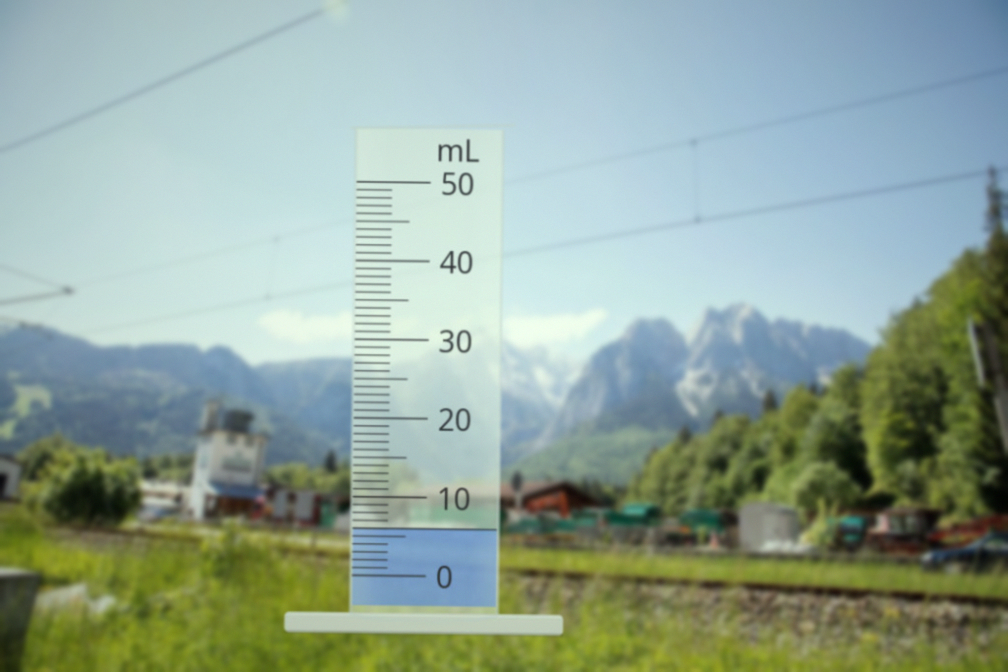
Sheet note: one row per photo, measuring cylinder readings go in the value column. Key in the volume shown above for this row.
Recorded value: 6 mL
